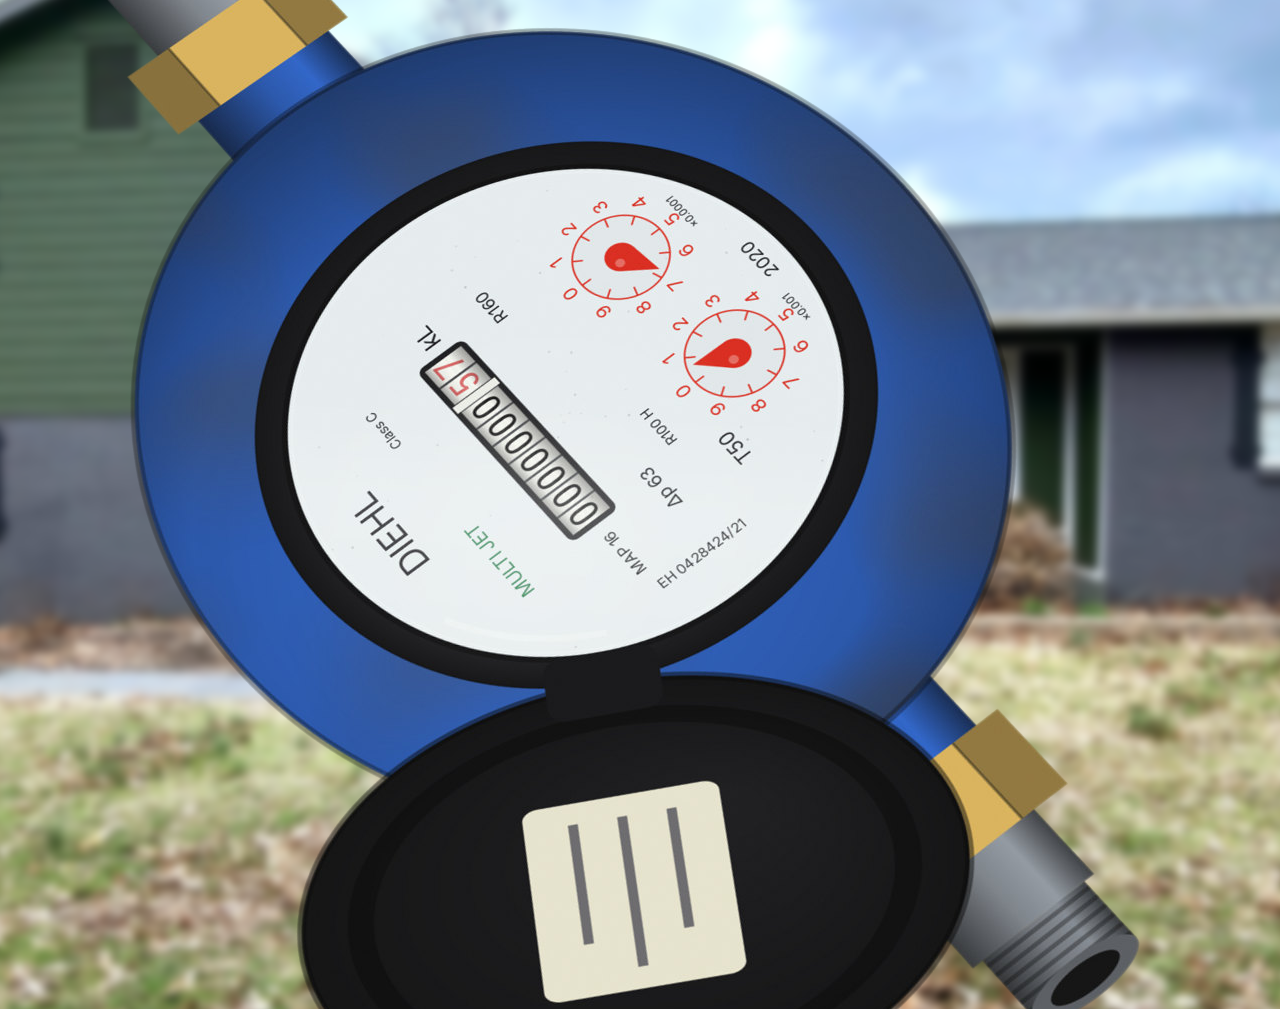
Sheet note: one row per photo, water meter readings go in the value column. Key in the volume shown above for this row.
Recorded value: 0.5706 kL
